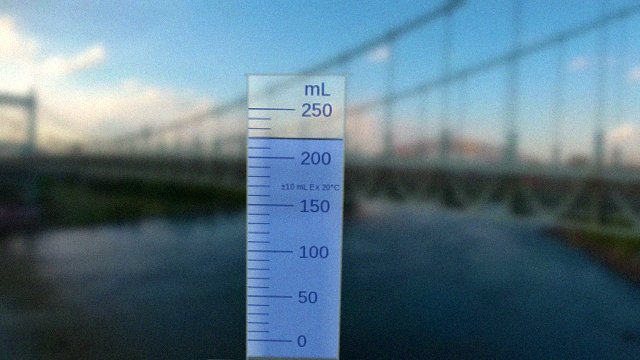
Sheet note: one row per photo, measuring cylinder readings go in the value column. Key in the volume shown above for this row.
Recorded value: 220 mL
